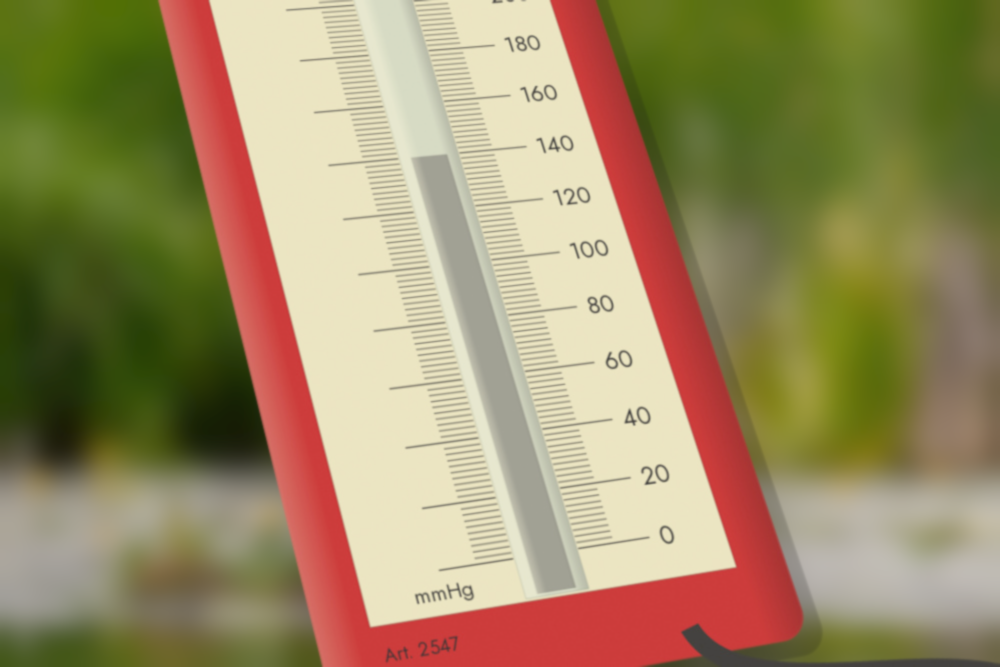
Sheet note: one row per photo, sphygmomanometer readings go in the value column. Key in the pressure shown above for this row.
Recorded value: 140 mmHg
